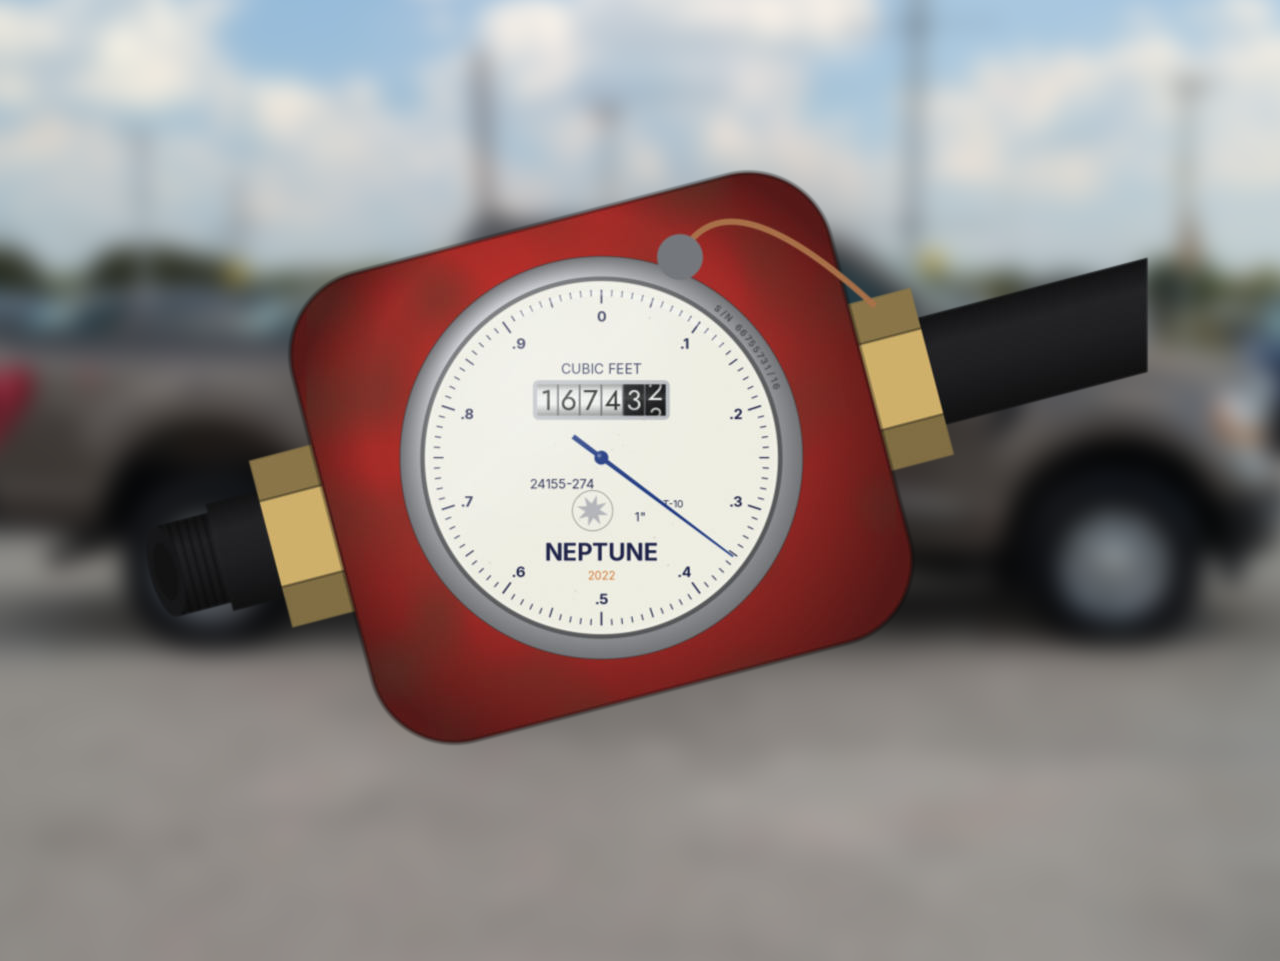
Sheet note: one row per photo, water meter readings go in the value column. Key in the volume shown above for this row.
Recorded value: 167432.35 ft³
